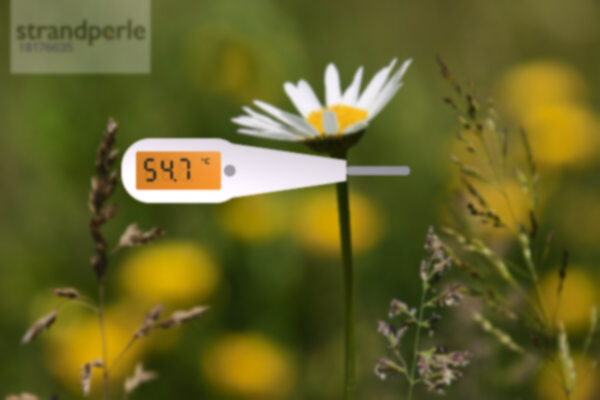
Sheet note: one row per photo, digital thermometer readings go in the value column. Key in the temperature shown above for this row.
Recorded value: 54.7 °C
